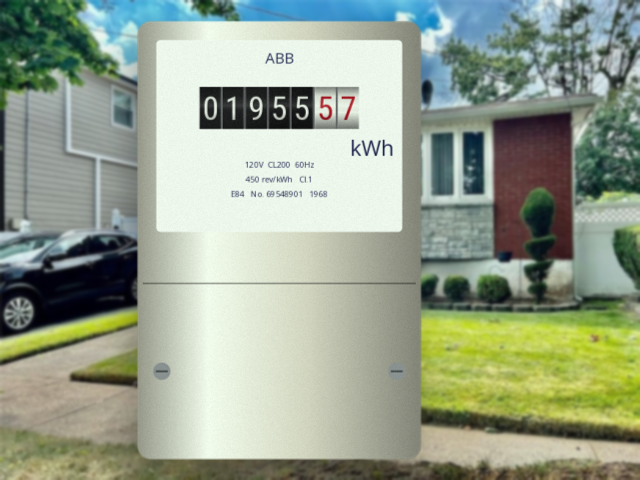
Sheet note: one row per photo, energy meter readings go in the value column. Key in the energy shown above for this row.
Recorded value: 1955.57 kWh
